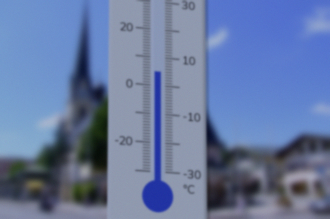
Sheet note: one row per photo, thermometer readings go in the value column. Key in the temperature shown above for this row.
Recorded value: 5 °C
